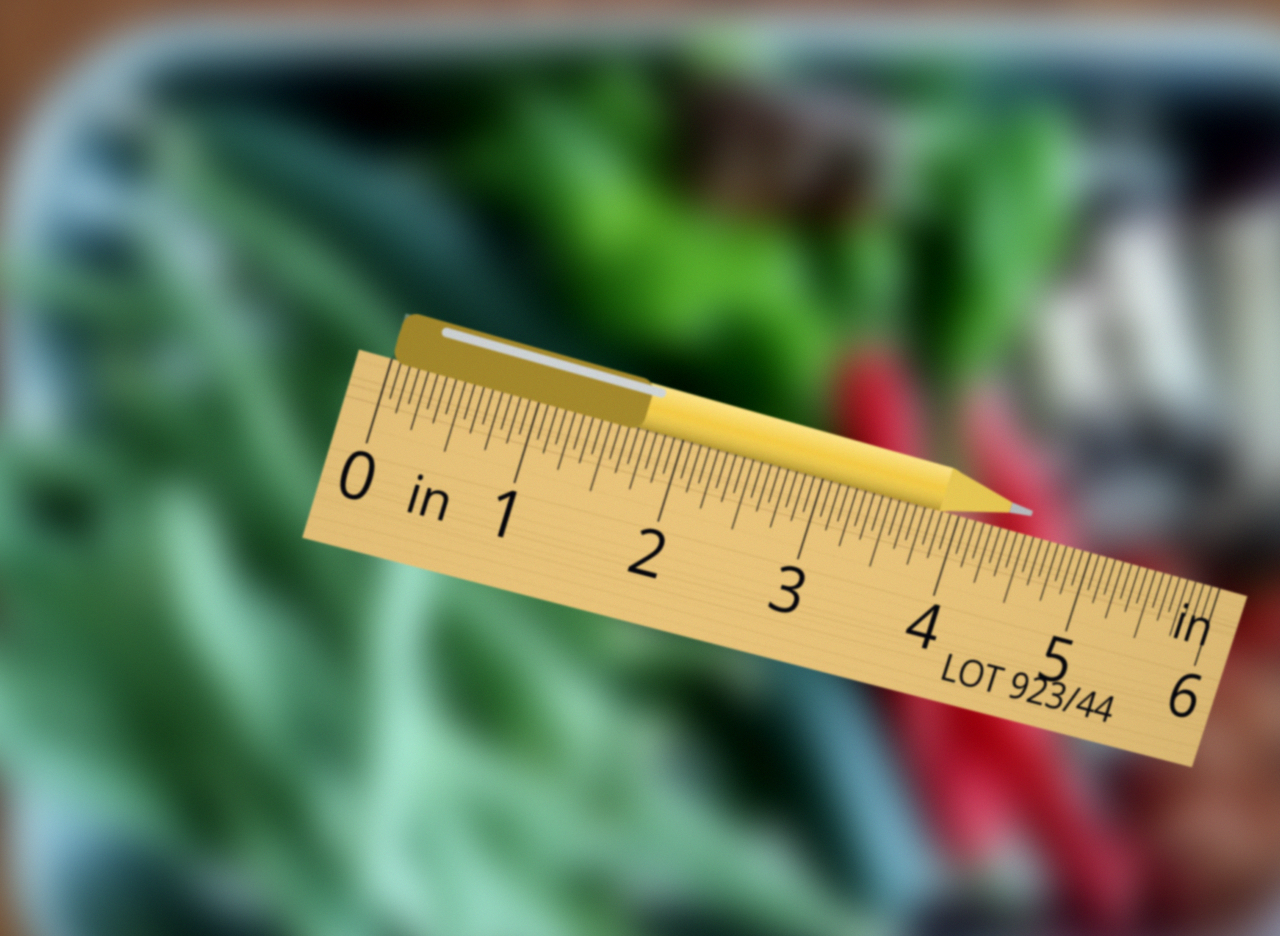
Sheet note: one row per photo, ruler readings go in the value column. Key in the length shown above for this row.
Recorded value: 4.5 in
